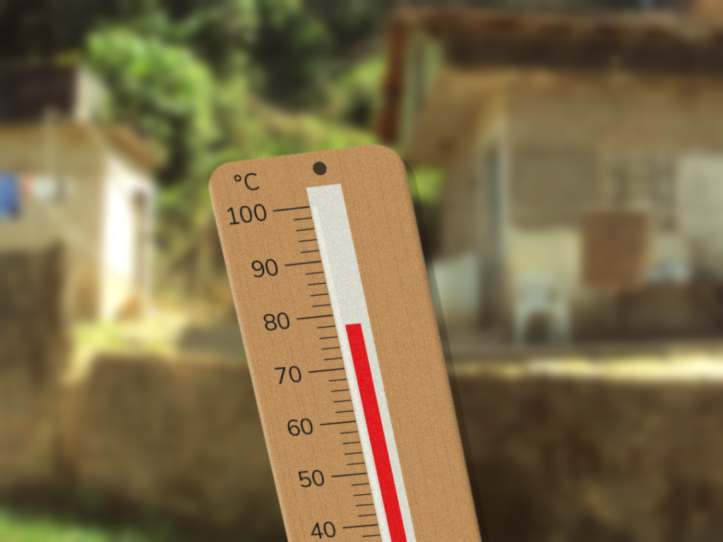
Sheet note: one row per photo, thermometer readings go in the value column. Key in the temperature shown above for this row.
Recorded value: 78 °C
